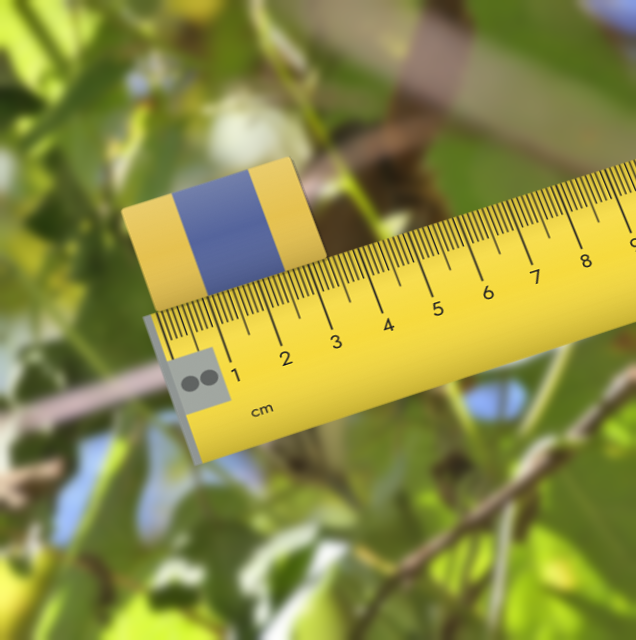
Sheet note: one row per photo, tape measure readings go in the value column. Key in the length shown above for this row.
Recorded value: 3.4 cm
